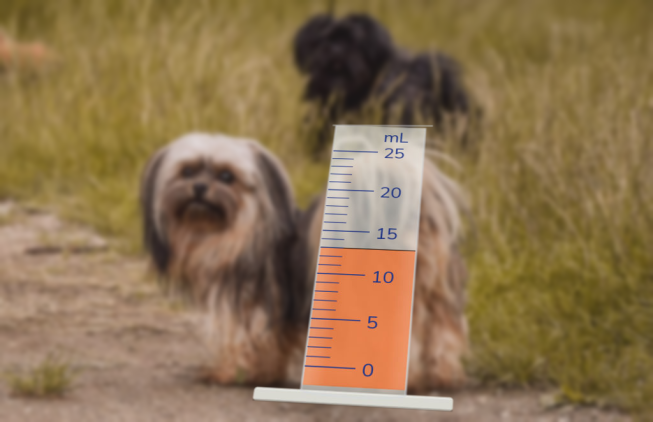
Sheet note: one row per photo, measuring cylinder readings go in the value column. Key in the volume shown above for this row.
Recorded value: 13 mL
